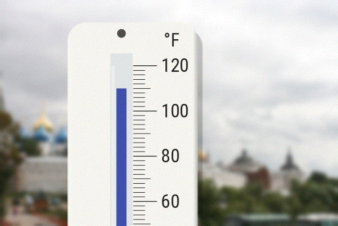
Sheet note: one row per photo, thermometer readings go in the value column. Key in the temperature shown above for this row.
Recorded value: 110 °F
